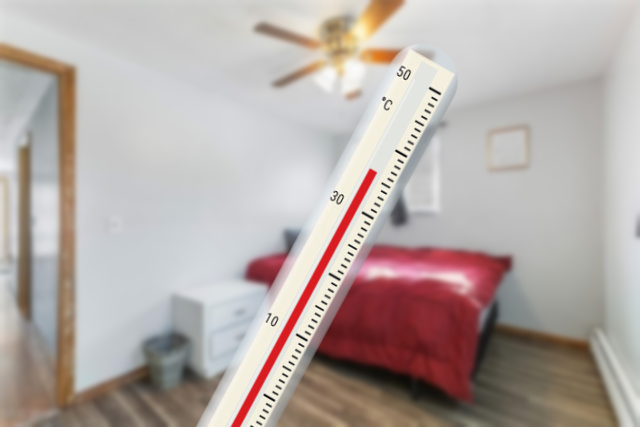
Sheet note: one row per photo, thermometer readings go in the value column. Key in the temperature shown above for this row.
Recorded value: 36 °C
